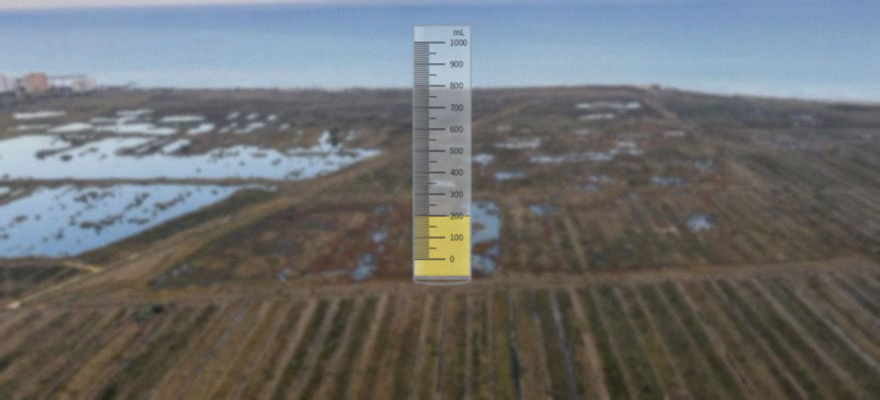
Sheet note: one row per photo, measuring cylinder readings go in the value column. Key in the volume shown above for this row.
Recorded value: 200 mL
